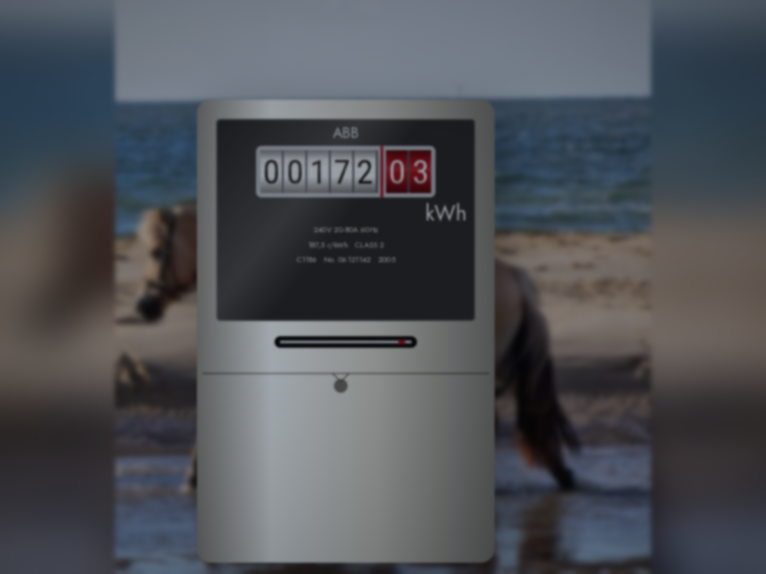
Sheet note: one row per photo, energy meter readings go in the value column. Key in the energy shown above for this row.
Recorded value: 172.03 kWh
